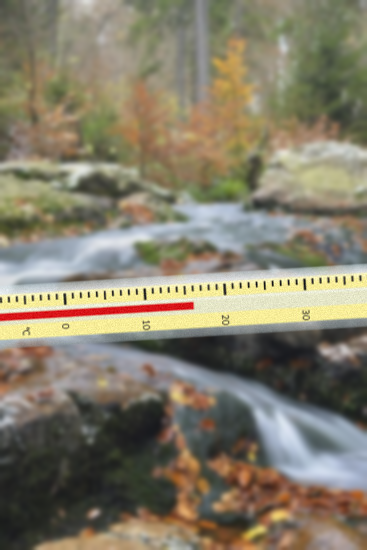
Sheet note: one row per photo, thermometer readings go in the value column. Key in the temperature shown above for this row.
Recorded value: 16 °C
